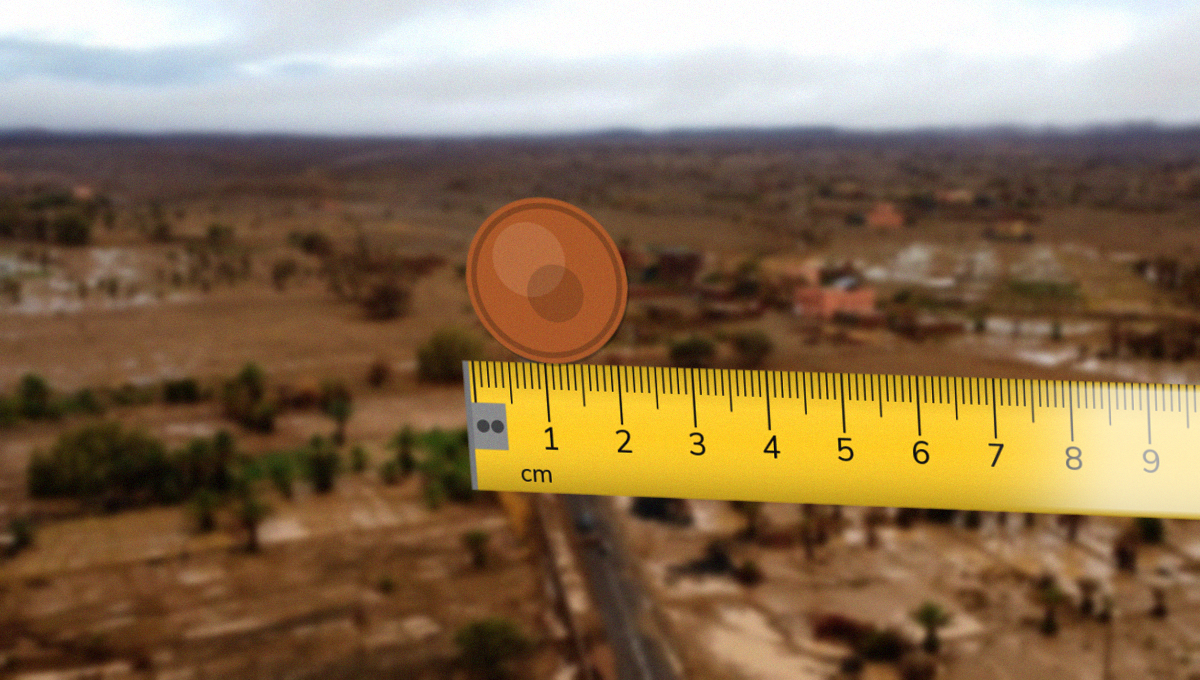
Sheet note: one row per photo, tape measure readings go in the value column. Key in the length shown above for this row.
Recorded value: 2.2 cm
